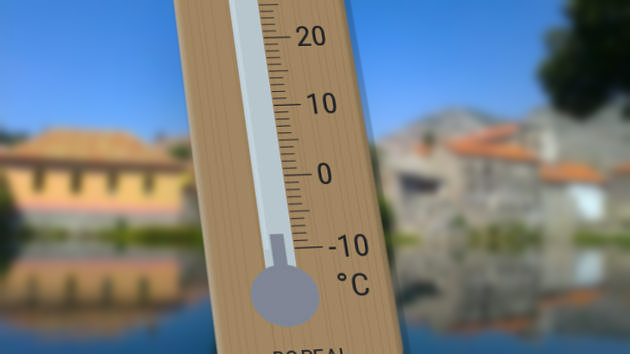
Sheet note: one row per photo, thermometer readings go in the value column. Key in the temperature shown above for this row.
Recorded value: -8 °C
